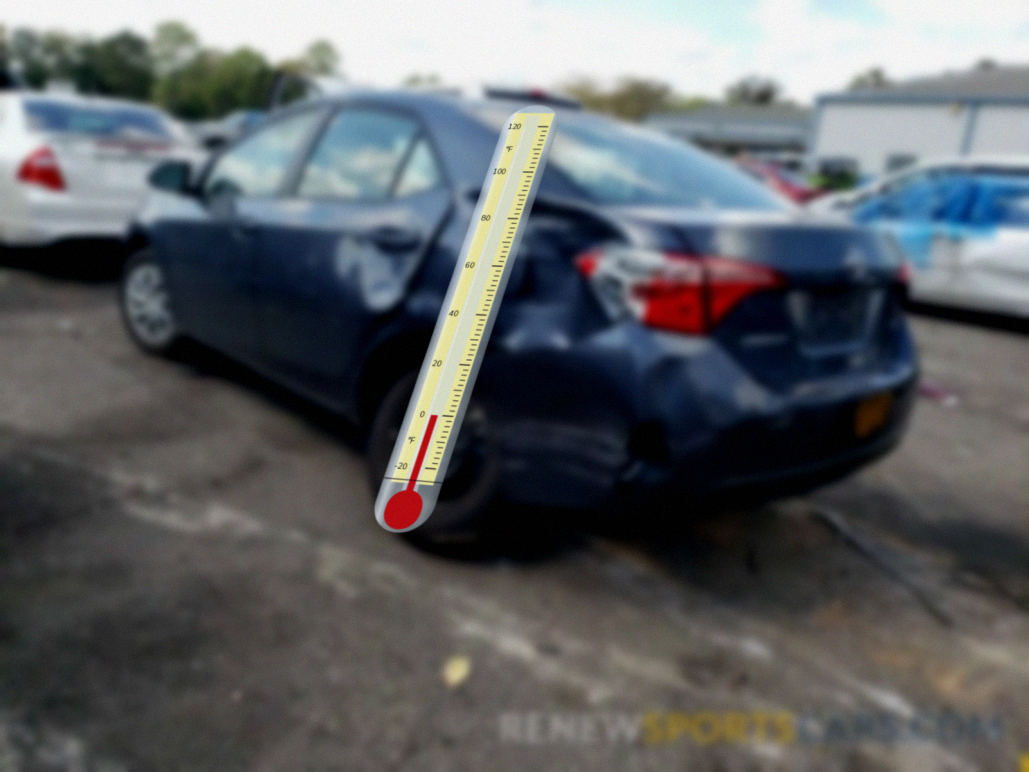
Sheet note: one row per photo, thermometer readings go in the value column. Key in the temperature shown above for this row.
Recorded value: 0 °F
